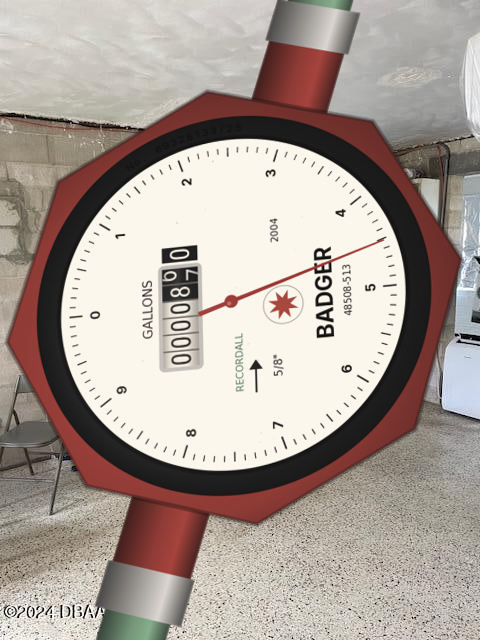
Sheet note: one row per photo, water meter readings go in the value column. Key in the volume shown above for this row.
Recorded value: 864.5 gal
